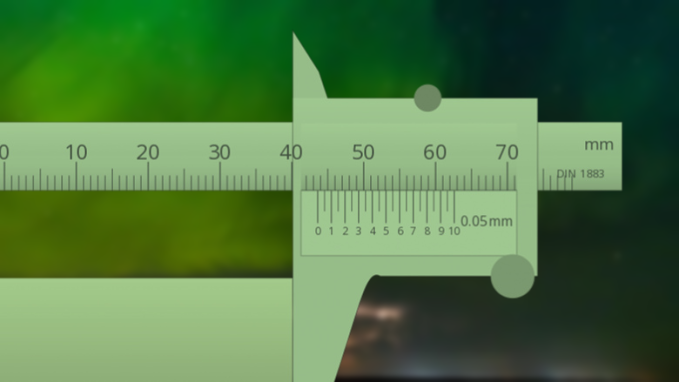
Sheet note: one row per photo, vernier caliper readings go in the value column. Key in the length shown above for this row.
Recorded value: 43.6 mm
